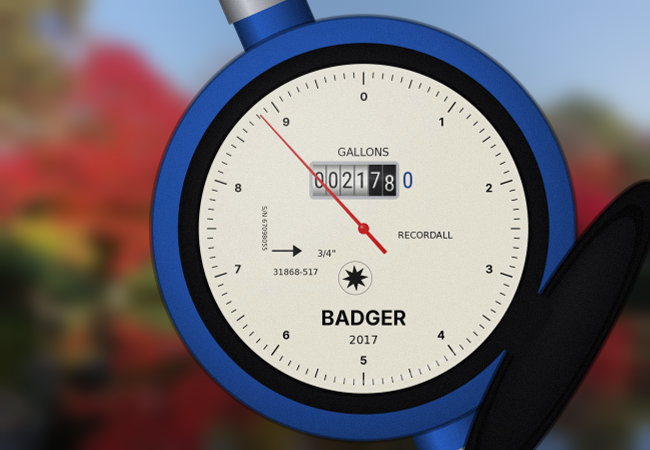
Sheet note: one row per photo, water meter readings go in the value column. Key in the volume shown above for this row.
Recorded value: 21778.8 gal
